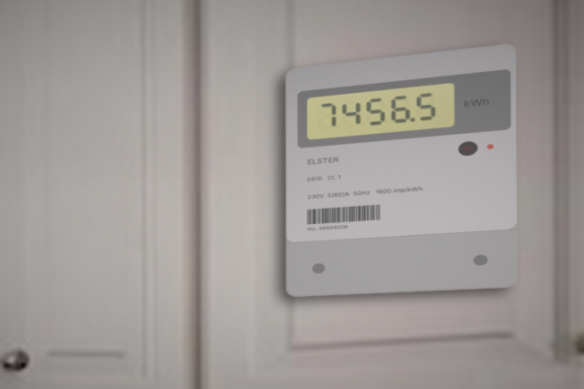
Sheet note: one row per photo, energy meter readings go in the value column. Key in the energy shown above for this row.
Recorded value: 7456.5 kWh
